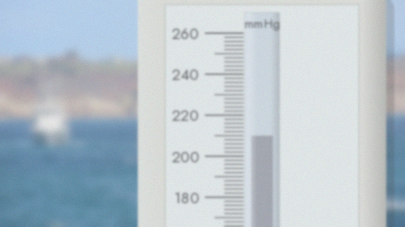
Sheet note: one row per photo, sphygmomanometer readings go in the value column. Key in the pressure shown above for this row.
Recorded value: 210 mmHg
